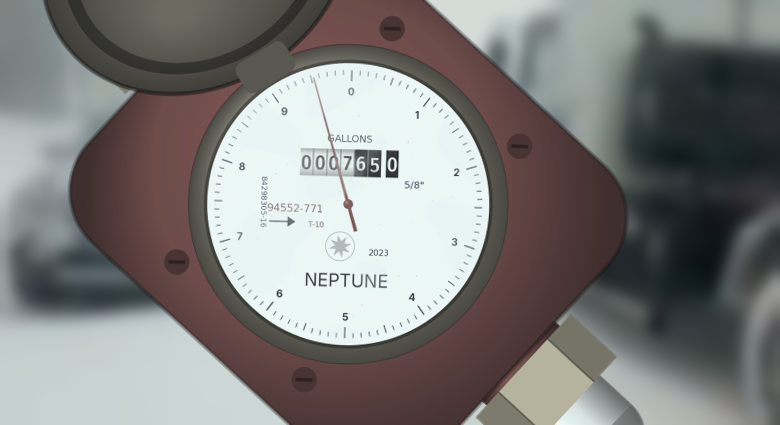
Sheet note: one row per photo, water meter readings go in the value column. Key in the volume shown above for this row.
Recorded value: 7649.5 gal
